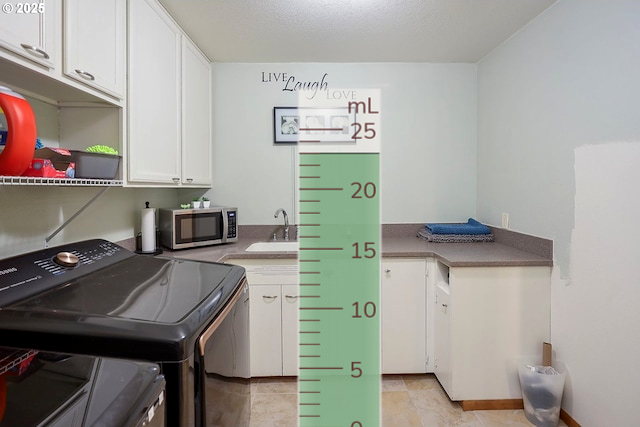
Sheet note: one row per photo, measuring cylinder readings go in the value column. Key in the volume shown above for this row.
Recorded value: 23 mL
